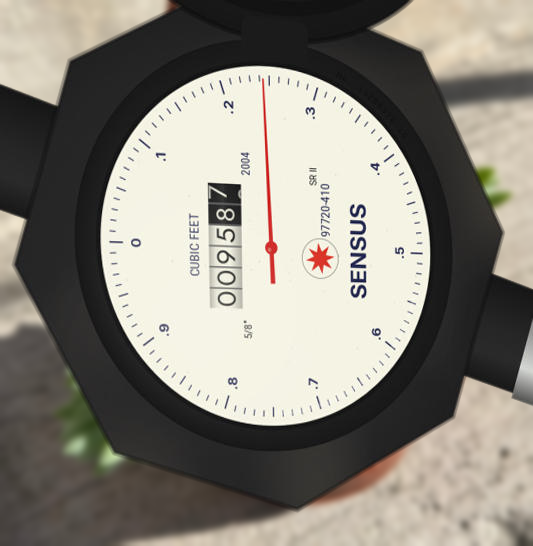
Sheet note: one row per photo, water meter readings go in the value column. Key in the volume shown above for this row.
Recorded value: 9587.24 ft³
